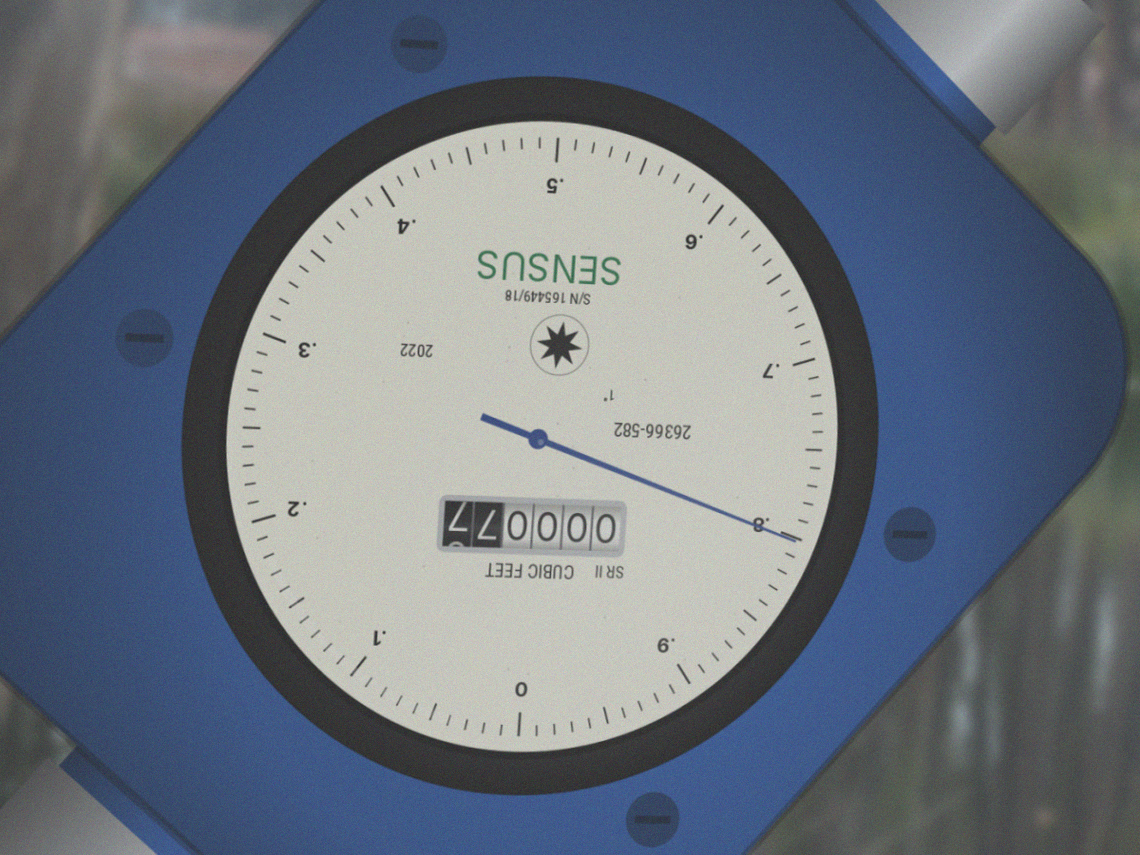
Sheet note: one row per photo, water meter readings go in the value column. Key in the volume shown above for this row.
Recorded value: 76.80 ft³
